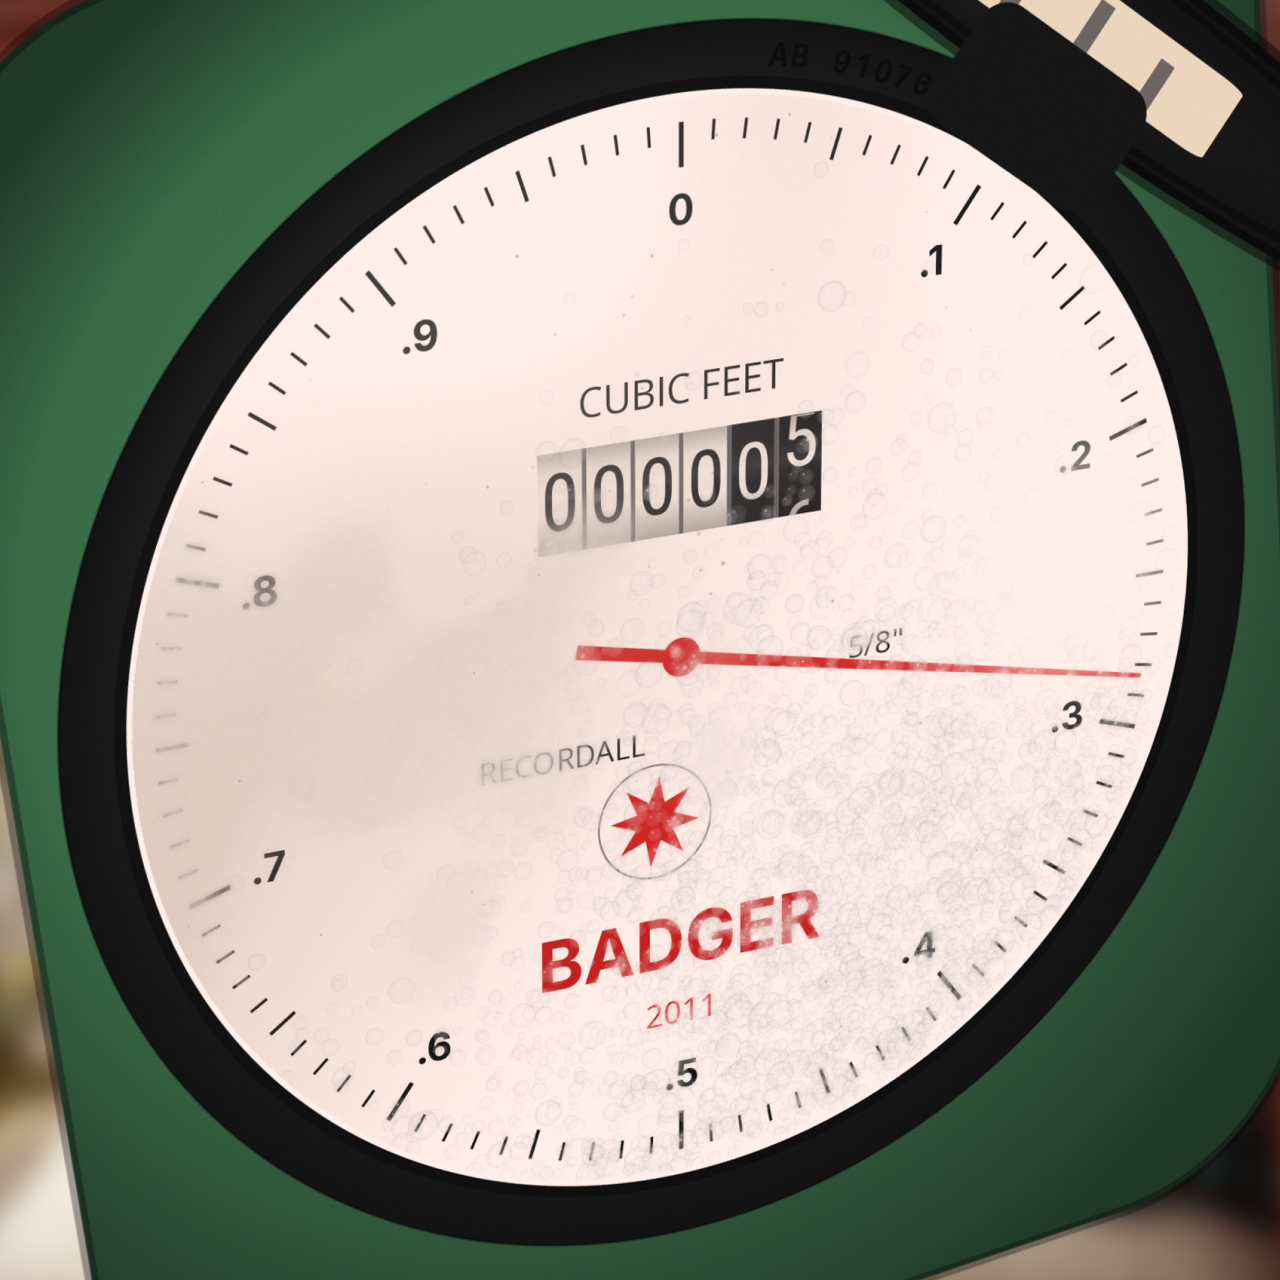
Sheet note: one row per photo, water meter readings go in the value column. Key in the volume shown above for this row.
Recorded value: 5.28 ft³
